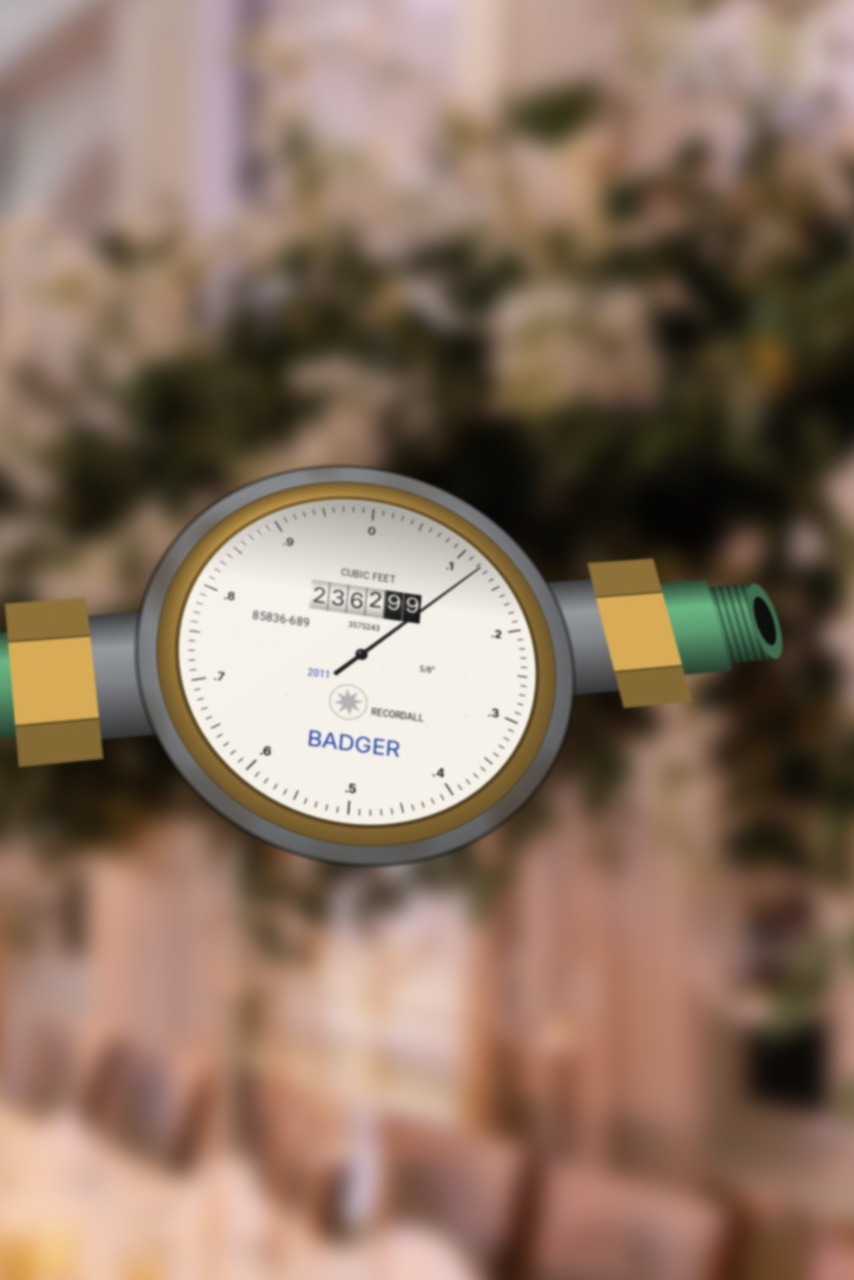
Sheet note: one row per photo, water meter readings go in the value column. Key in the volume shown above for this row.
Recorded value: 236299.12 ft³
